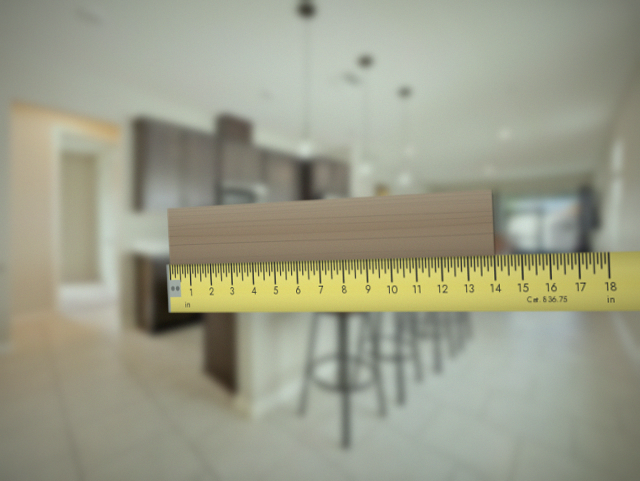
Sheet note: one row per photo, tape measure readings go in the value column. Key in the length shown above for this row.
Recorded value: 14 in
